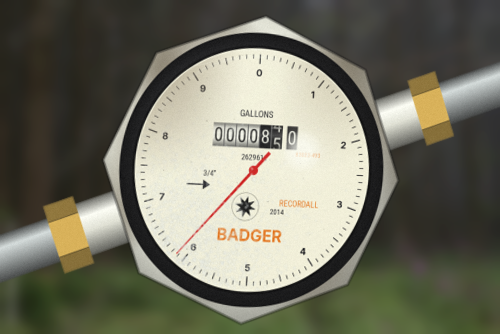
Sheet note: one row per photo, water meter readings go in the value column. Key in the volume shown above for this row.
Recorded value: 846.1 gal
